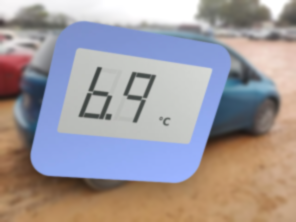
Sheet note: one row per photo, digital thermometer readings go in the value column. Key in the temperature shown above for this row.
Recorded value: 6.9 °C
